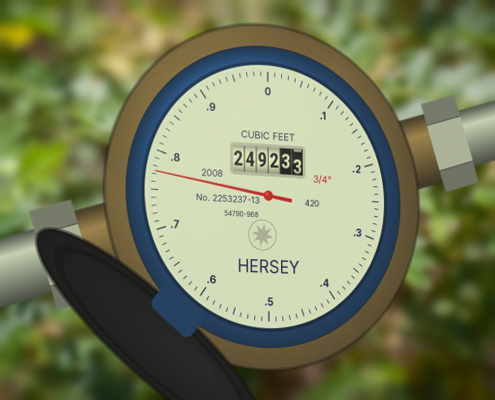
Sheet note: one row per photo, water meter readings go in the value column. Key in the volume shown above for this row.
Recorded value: 249232.77 ft³
